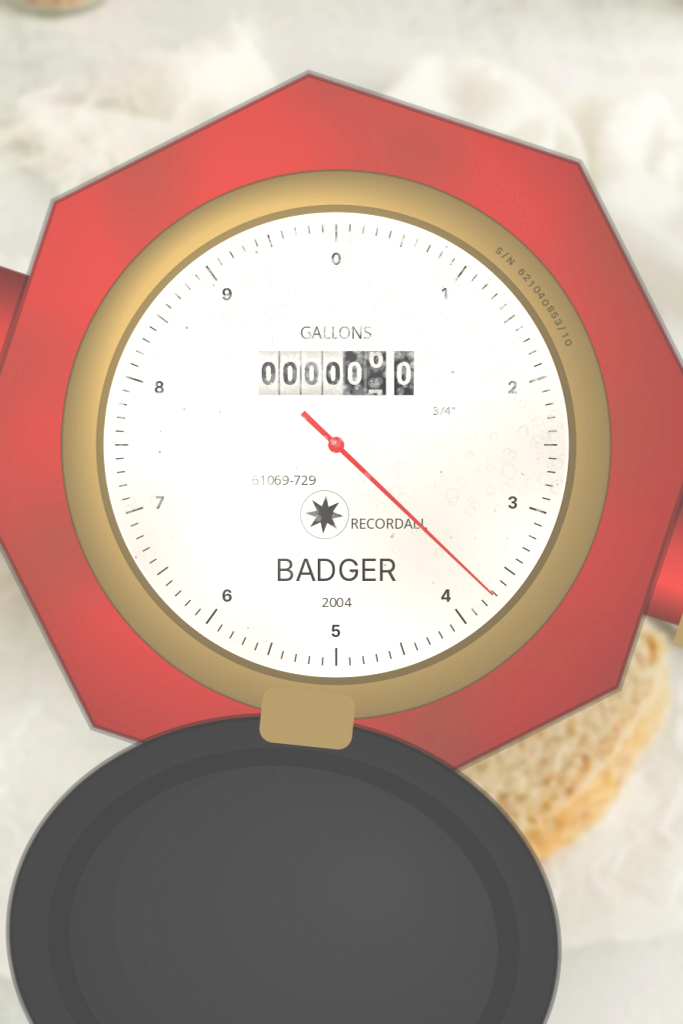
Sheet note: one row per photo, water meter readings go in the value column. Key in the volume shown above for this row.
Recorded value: 63.7 gal
